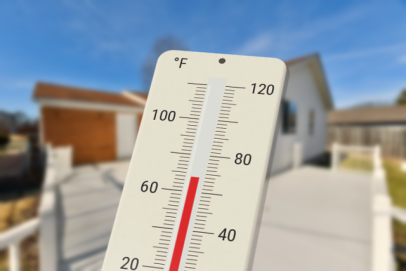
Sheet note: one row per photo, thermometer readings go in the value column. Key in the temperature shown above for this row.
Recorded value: 68 °F
